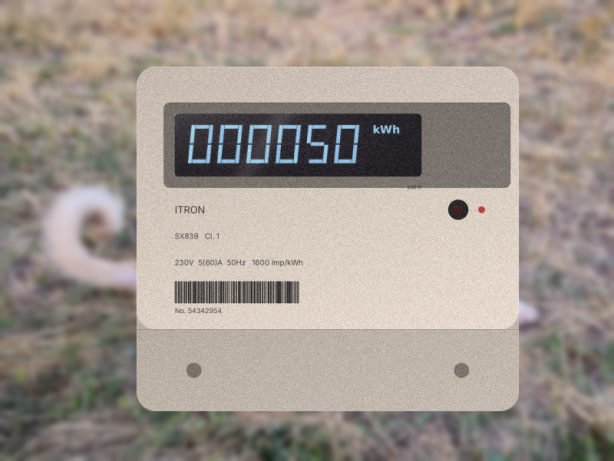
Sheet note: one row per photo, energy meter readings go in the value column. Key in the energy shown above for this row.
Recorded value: 50 kWh
